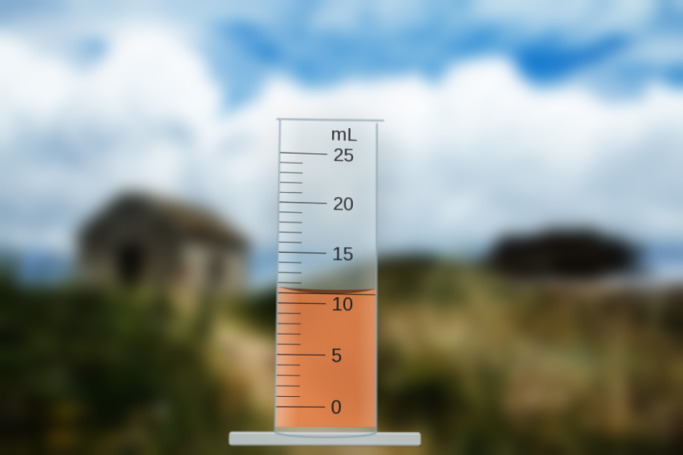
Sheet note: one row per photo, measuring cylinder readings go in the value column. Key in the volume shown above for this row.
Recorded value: 11 mL
